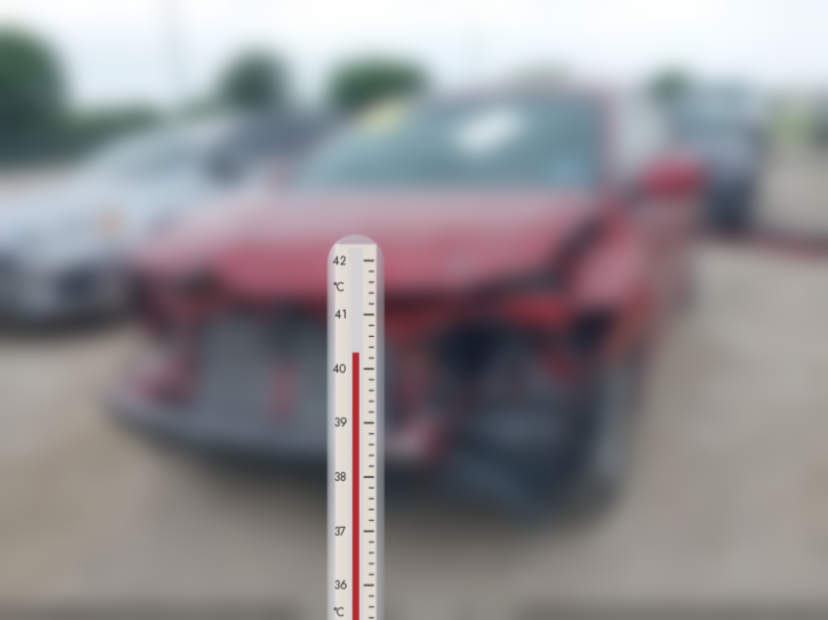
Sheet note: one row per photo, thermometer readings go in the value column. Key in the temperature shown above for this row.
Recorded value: 40.3 °C
